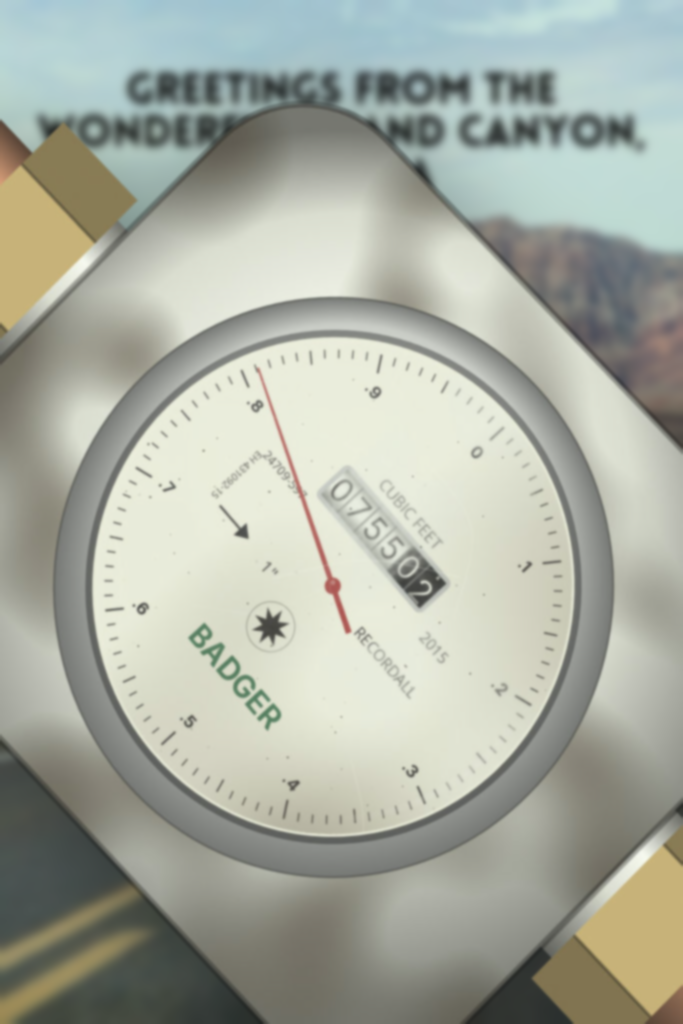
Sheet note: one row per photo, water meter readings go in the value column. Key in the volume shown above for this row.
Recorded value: 75501.81 ft³
